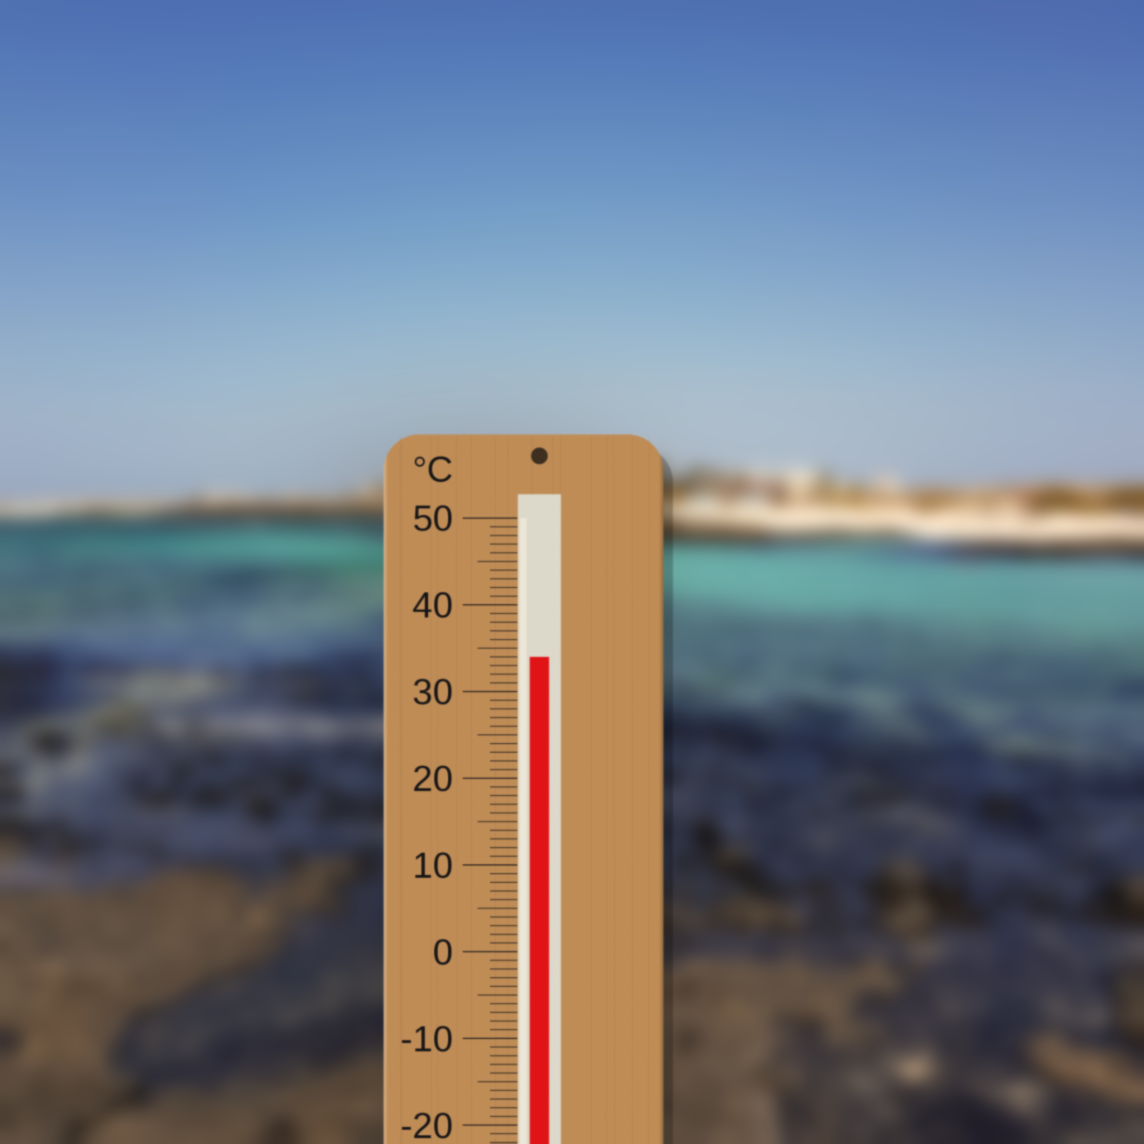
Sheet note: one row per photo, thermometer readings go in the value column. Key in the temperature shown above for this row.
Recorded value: 34 °C
